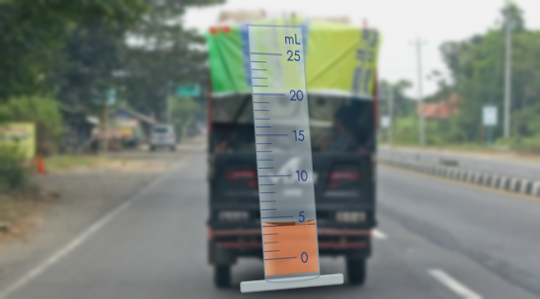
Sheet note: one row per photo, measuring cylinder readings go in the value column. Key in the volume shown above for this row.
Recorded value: 4 mL
